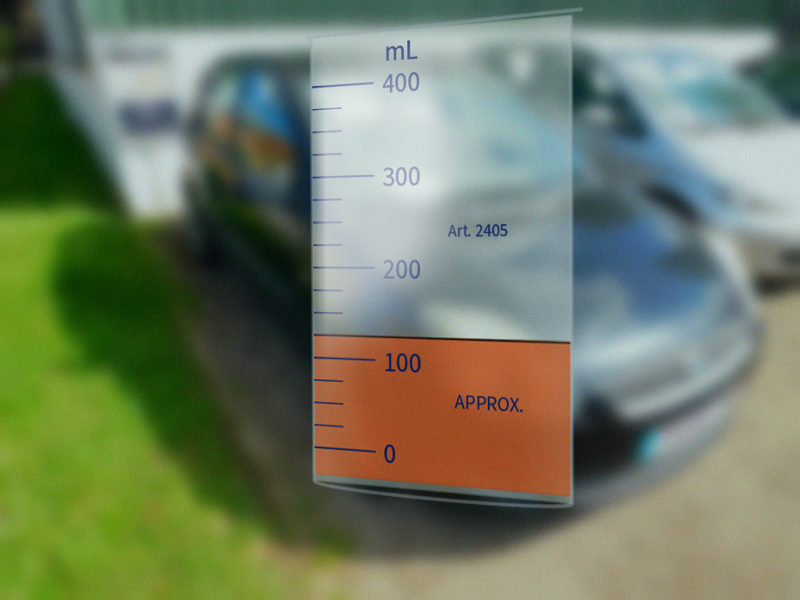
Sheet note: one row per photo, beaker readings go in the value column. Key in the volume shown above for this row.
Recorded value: 125 mL
